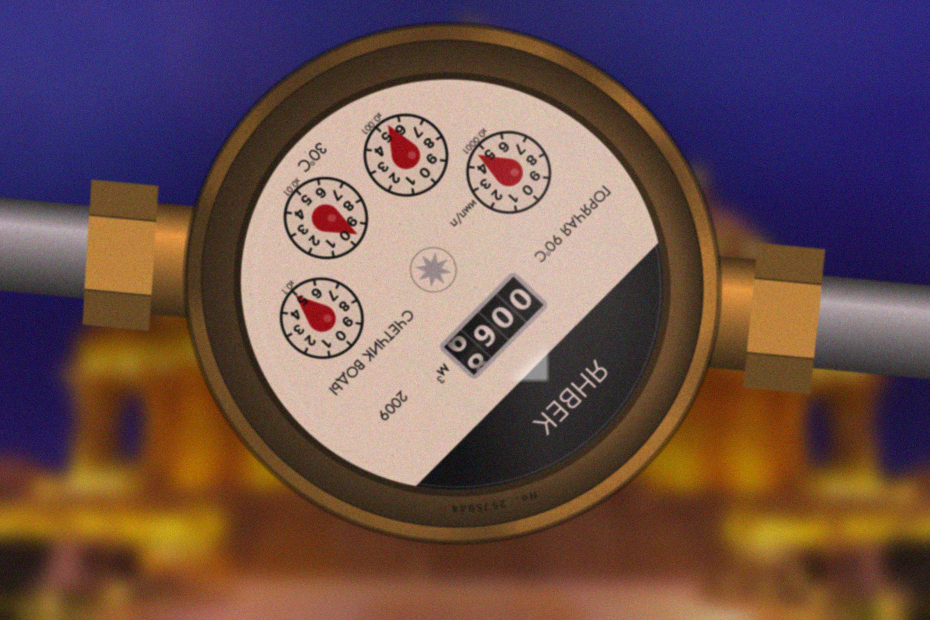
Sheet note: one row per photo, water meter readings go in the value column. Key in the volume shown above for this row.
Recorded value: 68.4954 m³
